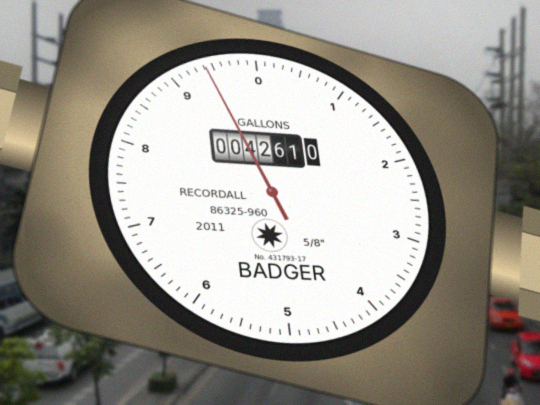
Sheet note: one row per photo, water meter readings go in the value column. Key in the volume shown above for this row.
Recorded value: 42609.4 gal
